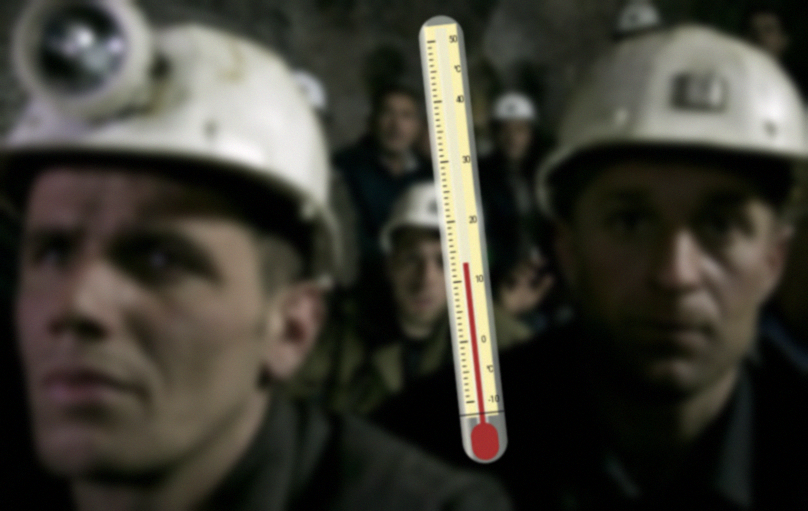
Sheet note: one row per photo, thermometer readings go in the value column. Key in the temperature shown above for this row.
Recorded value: 13 °C
